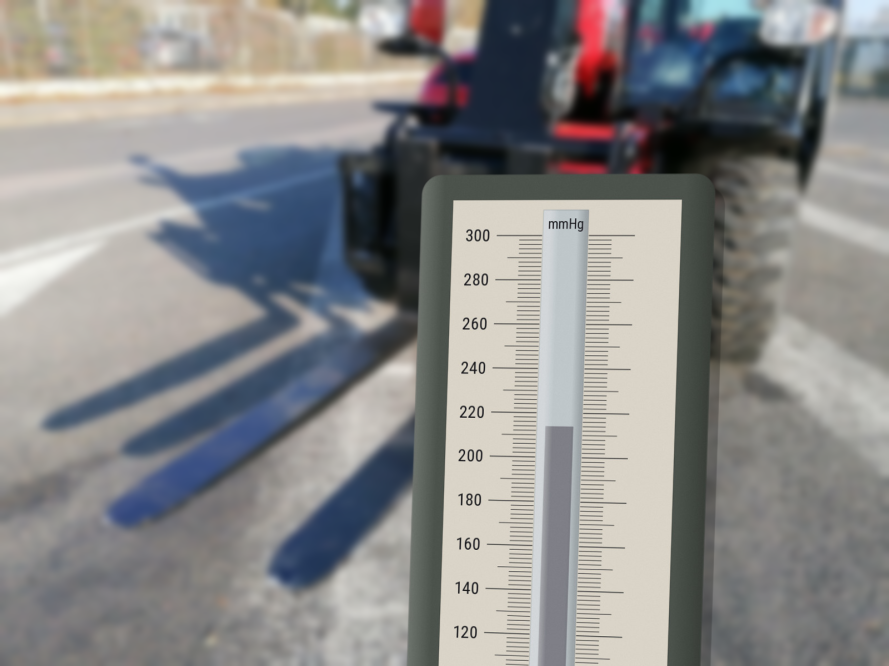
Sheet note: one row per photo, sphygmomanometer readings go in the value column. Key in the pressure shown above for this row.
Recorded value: 214 mmHg
